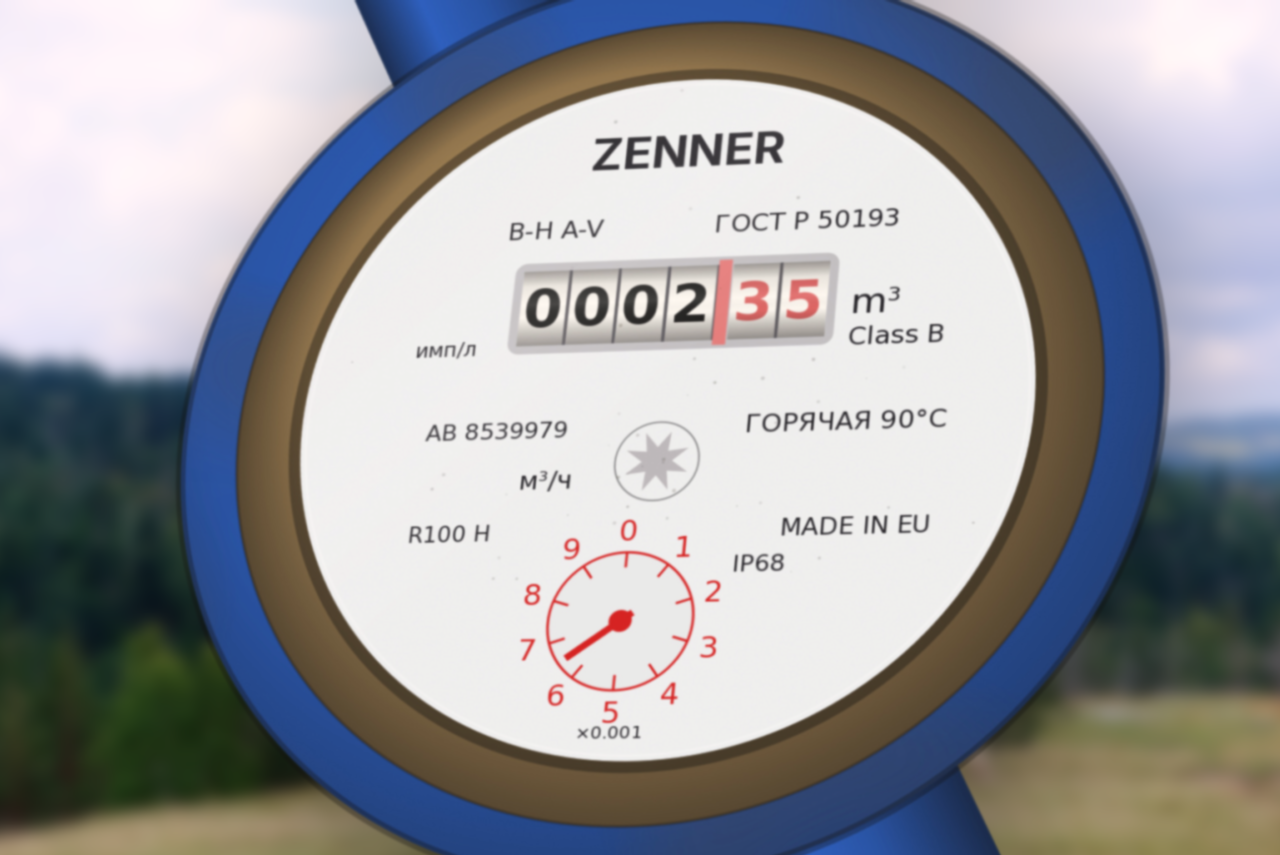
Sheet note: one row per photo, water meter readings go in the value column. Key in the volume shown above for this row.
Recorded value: 2.356 m³
